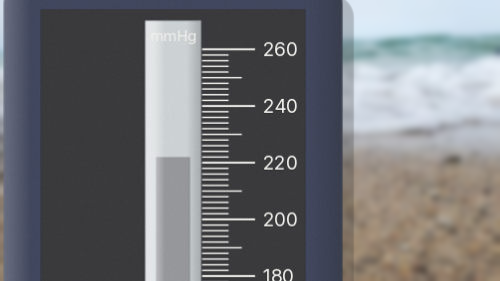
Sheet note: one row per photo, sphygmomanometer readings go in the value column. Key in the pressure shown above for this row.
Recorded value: 222 mmHg
